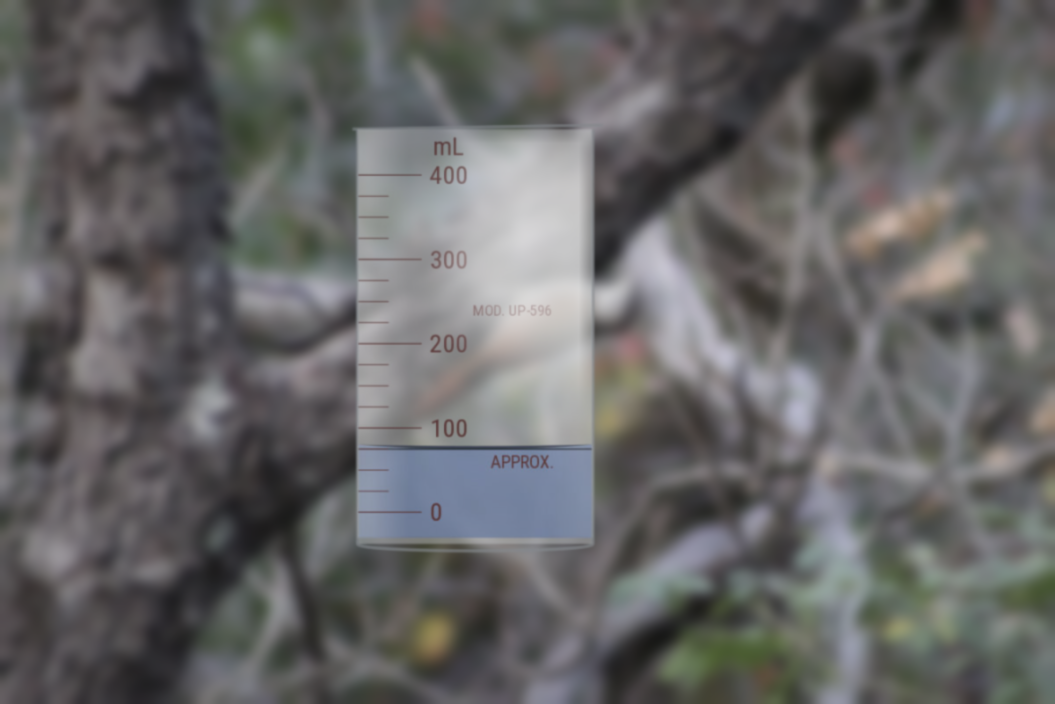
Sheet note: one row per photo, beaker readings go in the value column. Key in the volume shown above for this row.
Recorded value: 75 mL
